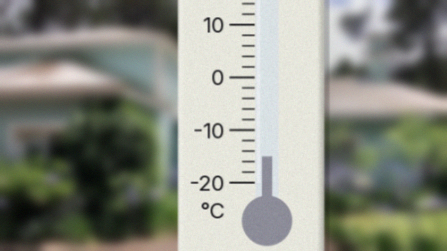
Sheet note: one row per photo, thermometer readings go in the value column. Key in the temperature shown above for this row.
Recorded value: -15 °C
